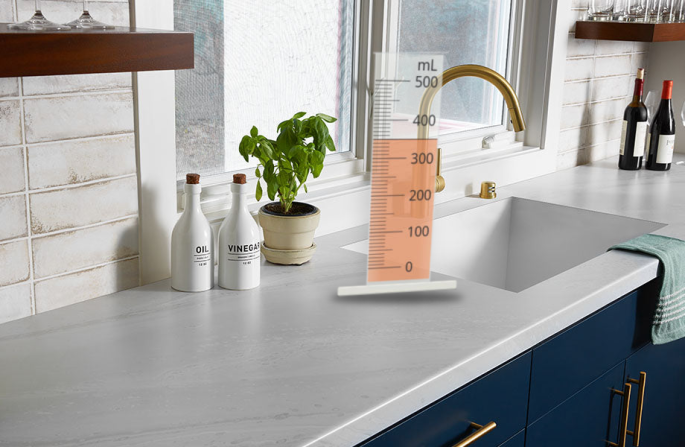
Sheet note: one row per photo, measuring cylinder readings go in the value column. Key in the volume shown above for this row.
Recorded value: 350 mL
